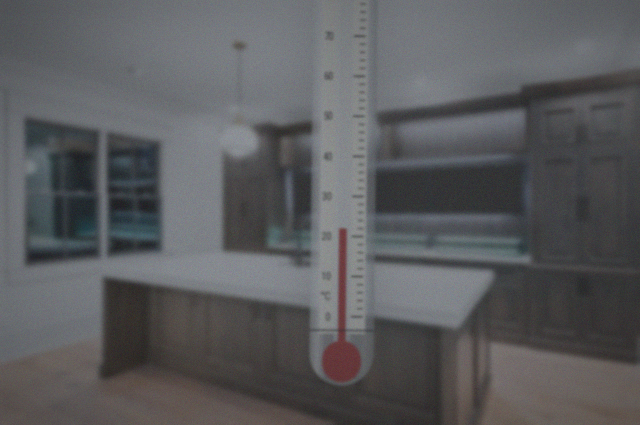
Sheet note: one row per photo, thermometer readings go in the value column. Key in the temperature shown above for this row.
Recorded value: 22 °C
